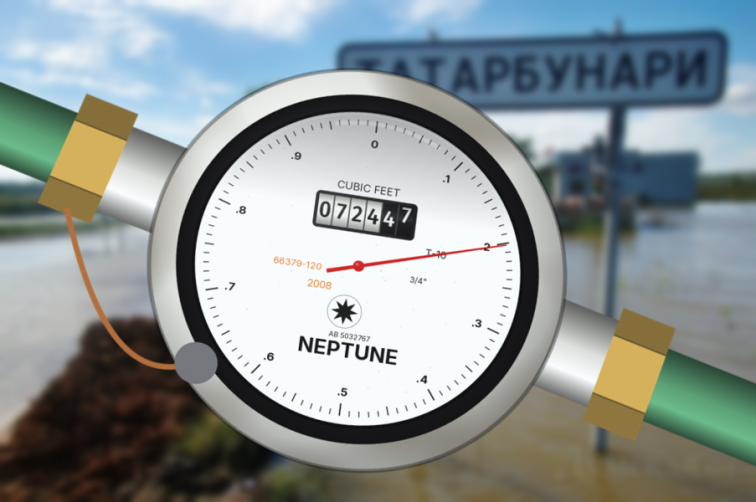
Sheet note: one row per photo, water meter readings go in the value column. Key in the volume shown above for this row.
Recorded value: 72447.20 ft³
